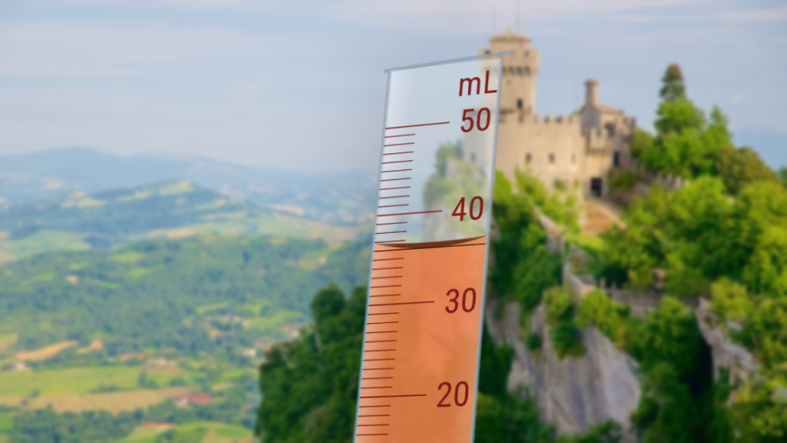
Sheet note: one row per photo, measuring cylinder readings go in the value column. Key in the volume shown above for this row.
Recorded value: 36 mL
